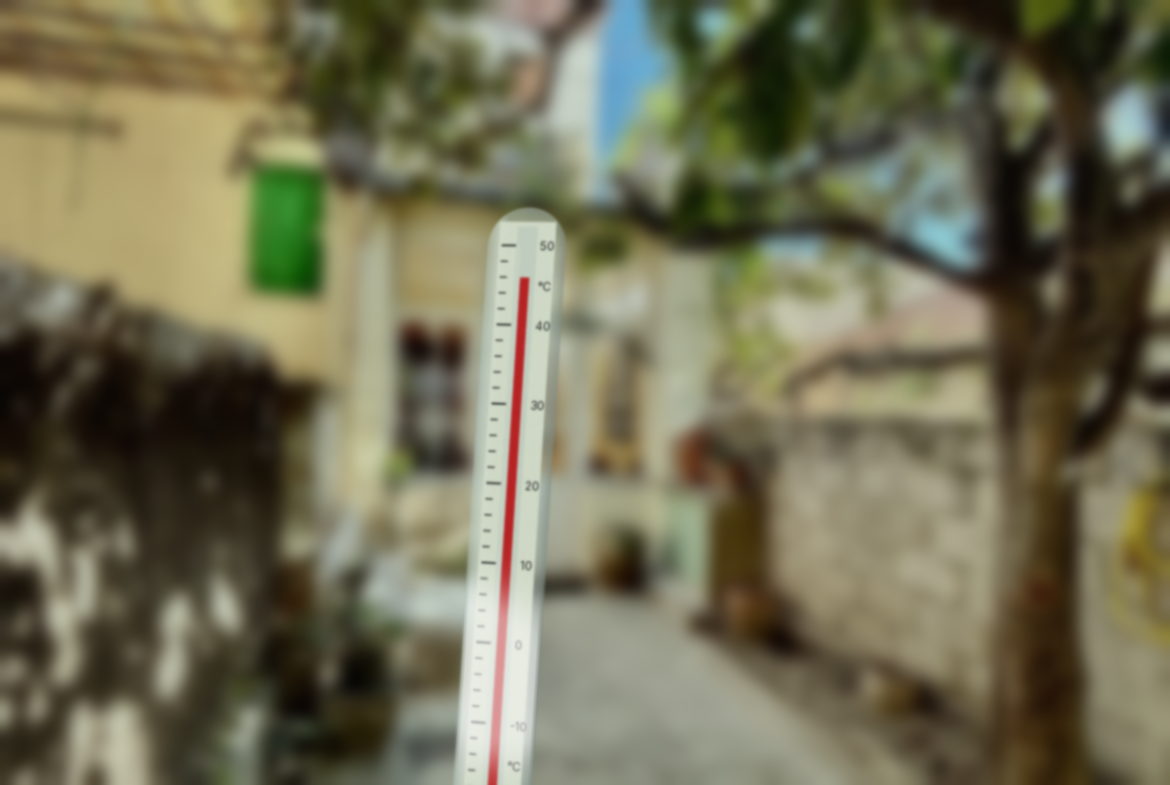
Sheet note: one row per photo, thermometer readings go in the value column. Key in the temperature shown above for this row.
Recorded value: 46 °C
